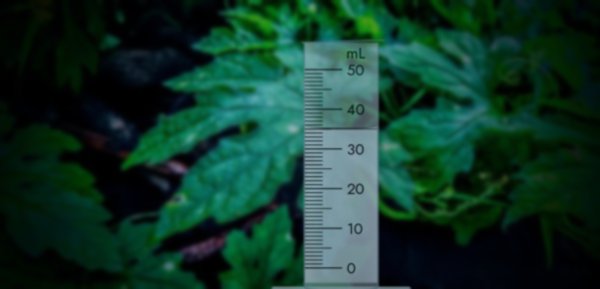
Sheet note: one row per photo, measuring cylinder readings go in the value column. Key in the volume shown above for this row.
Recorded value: 35 mL
